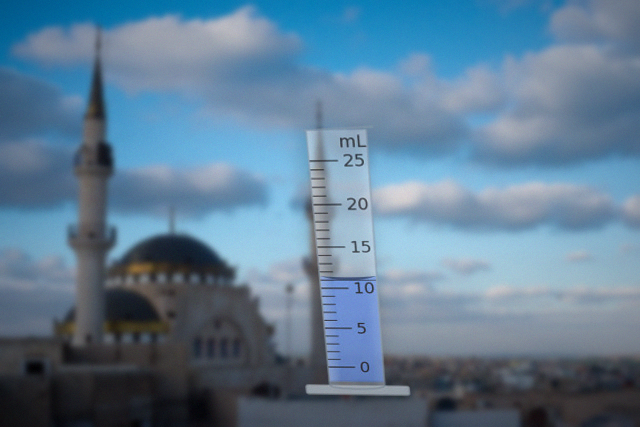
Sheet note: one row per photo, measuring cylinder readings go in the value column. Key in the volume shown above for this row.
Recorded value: 11 mL
